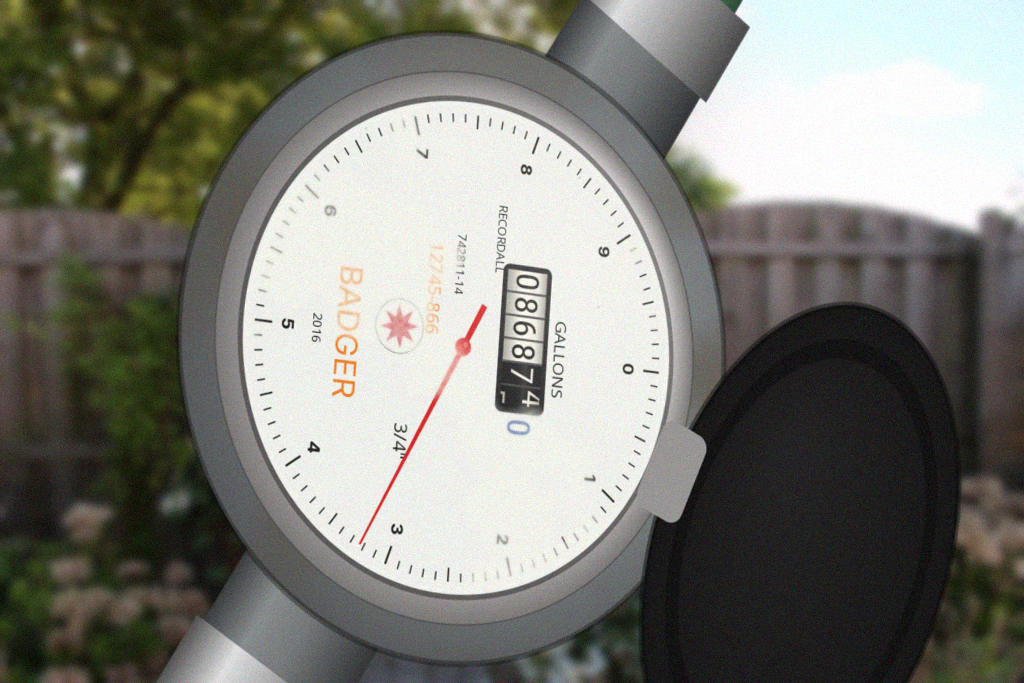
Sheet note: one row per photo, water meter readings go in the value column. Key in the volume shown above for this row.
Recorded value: 868743.2 gal
